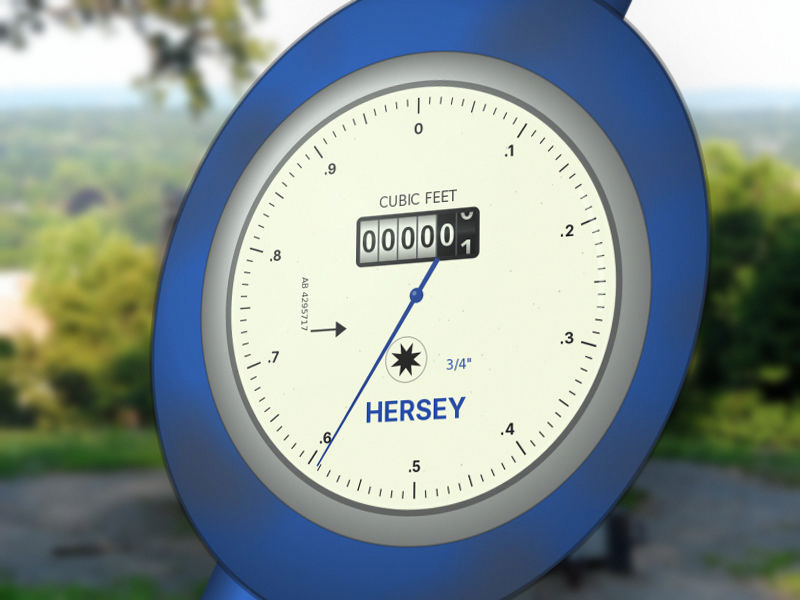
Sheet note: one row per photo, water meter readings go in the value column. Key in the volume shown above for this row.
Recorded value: 0.59 ft³
